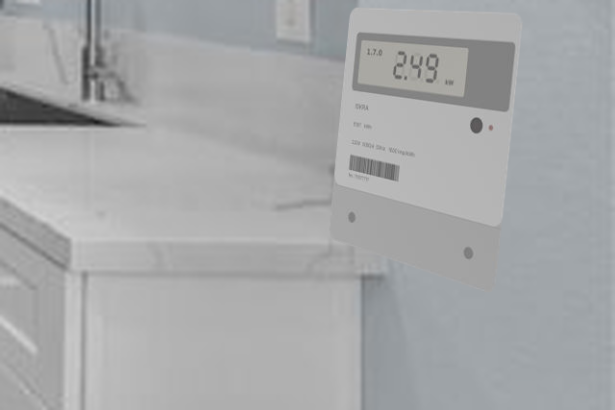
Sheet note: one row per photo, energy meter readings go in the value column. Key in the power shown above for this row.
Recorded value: 2.49 kW
